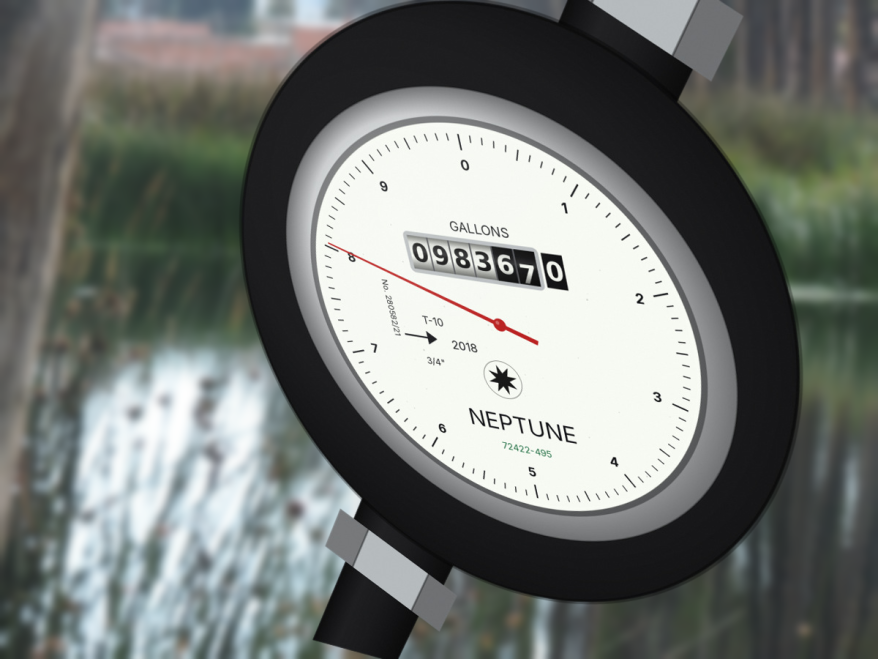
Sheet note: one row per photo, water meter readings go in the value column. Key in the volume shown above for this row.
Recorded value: 983668.0 gal
